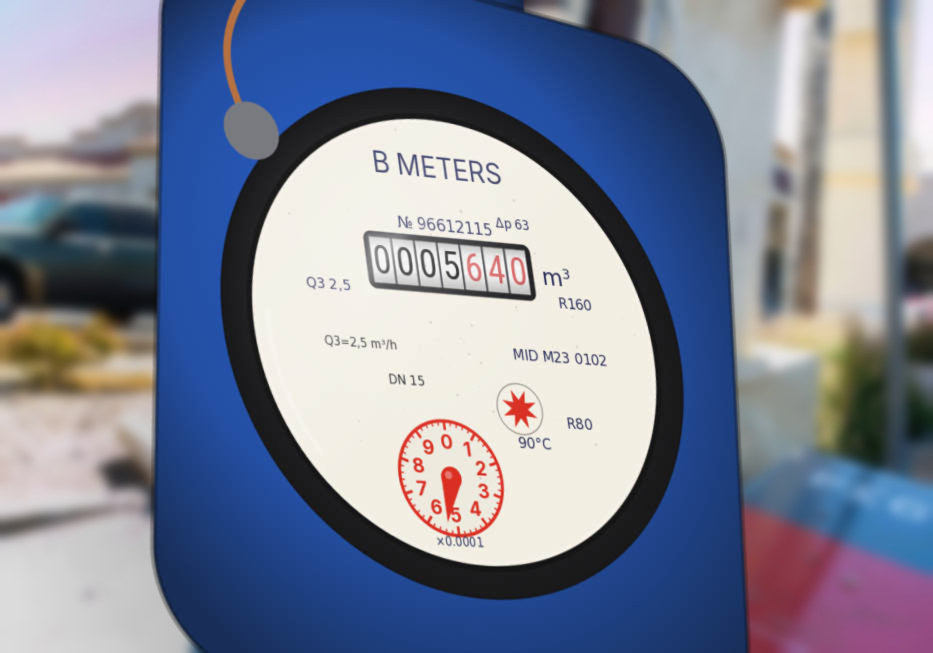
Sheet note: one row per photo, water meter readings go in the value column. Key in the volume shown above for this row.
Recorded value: 5.6405 m³
